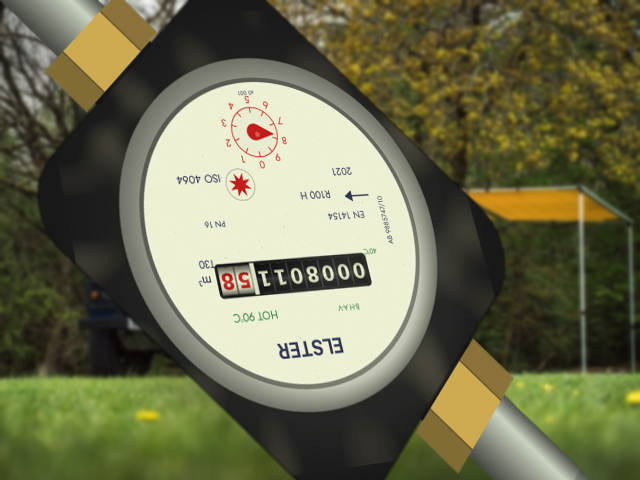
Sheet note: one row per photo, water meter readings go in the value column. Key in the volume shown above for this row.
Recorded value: 8011.587 m³
